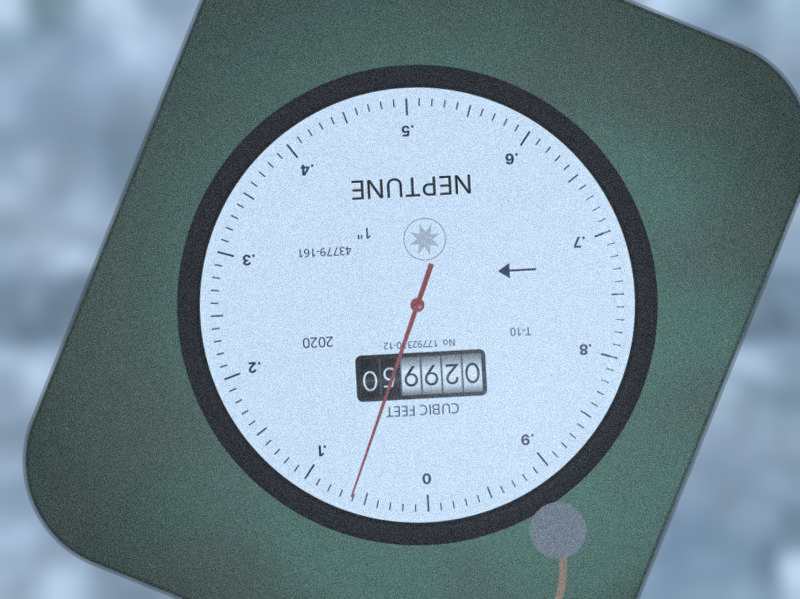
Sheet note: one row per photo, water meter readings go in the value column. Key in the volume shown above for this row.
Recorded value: 29950.06 ft³
